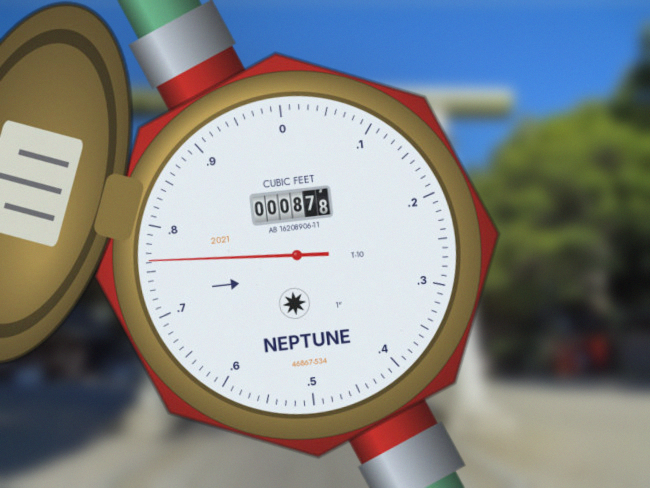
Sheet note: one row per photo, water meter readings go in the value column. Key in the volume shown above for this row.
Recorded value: 877.76 ft³
